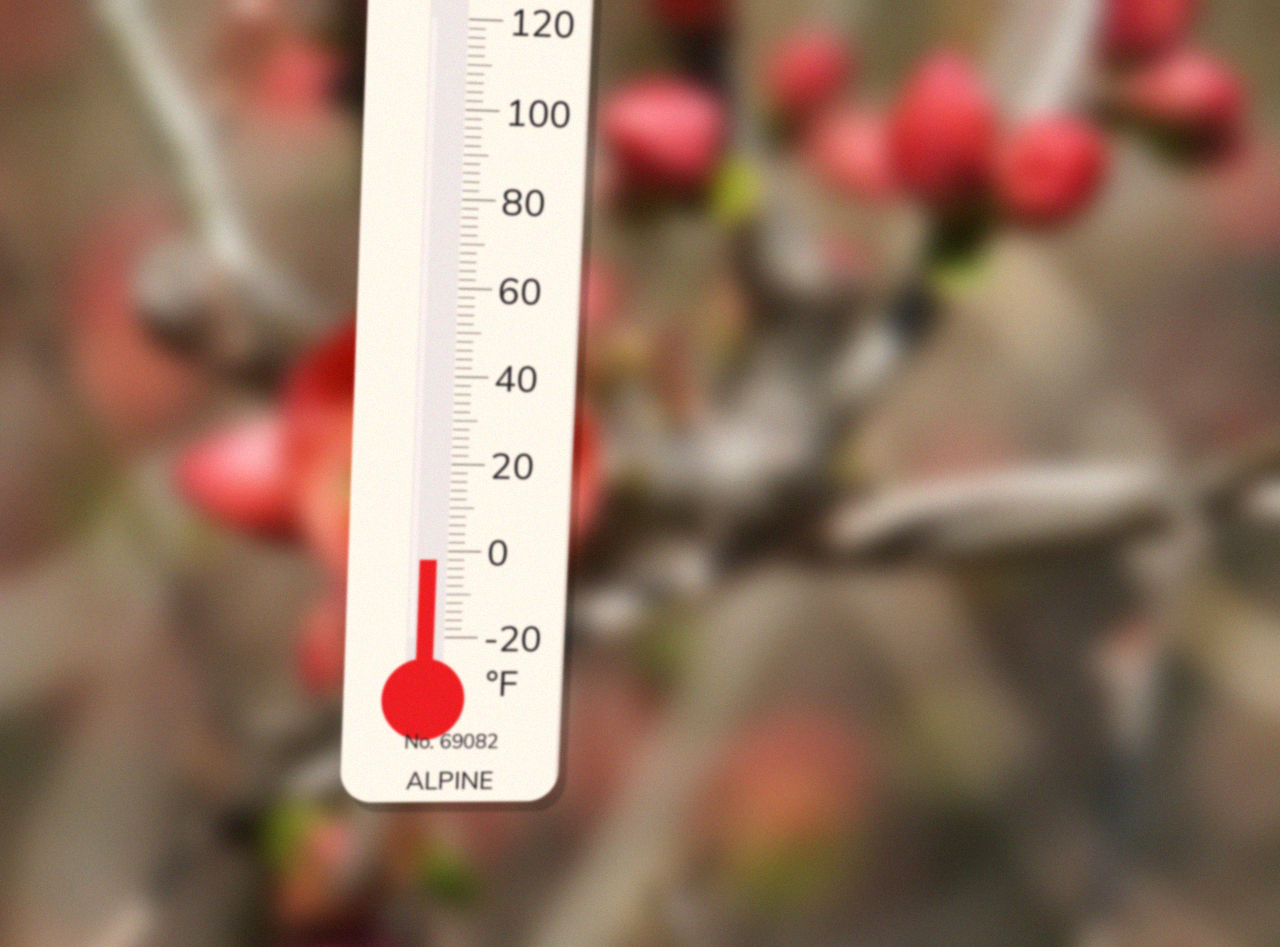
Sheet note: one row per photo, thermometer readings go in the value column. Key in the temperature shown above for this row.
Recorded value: -2 °F
